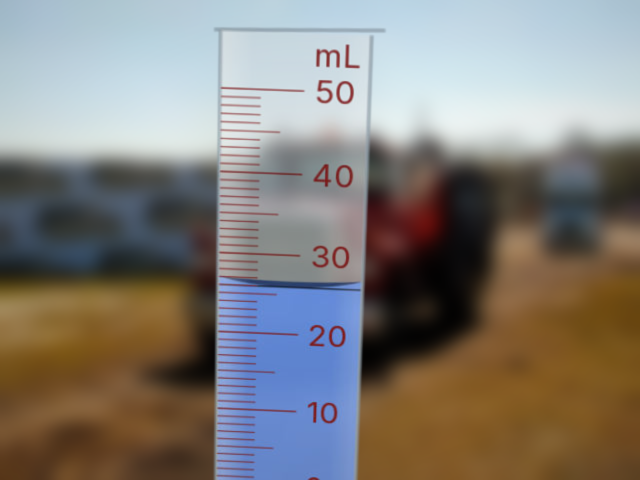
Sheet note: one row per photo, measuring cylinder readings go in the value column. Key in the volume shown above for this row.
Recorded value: 26 mL
